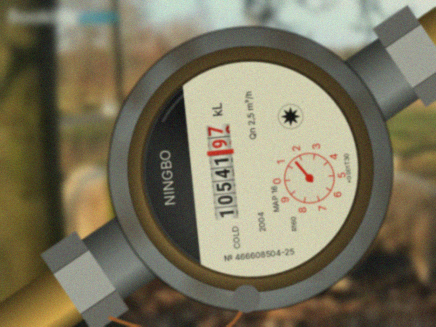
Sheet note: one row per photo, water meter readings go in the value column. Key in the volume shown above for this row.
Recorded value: 10541.971 kL
